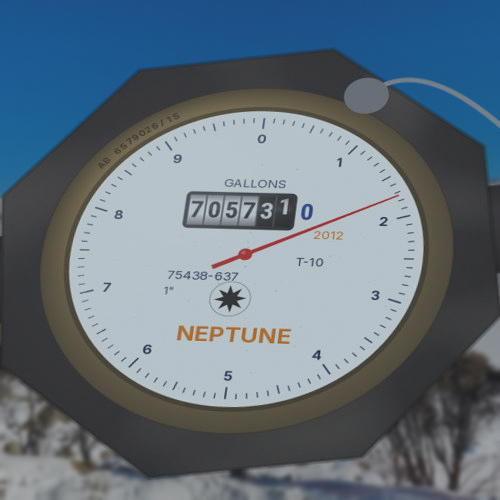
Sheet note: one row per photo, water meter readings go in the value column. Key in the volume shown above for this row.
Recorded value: 7057311.7 gal
